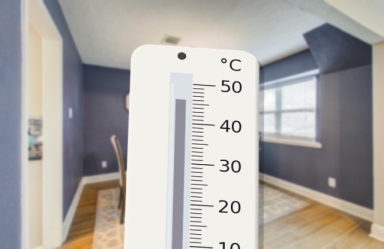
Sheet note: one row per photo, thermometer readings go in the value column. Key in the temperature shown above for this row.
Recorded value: 46 °C
